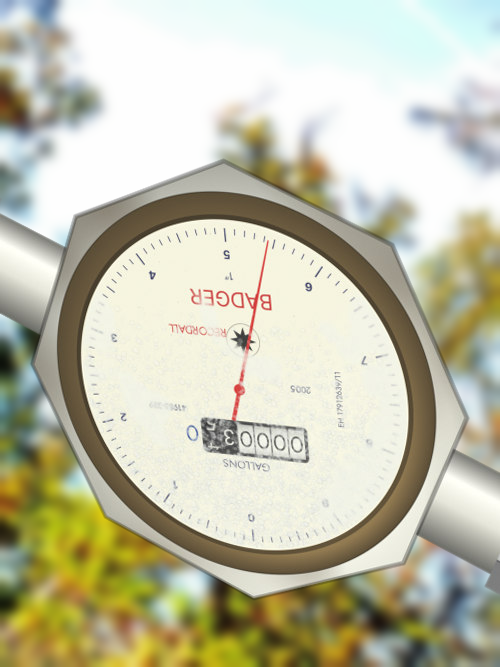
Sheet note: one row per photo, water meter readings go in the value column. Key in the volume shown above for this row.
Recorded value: 345.4 gal
